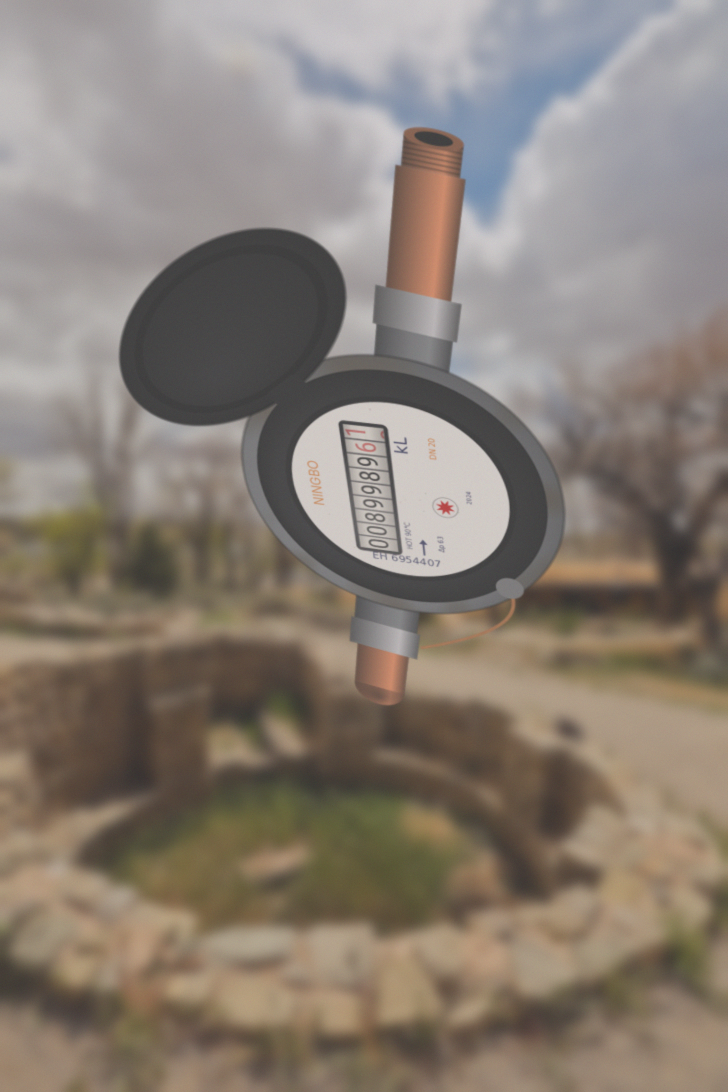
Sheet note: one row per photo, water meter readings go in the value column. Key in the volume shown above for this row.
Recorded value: 89989.61 kL
